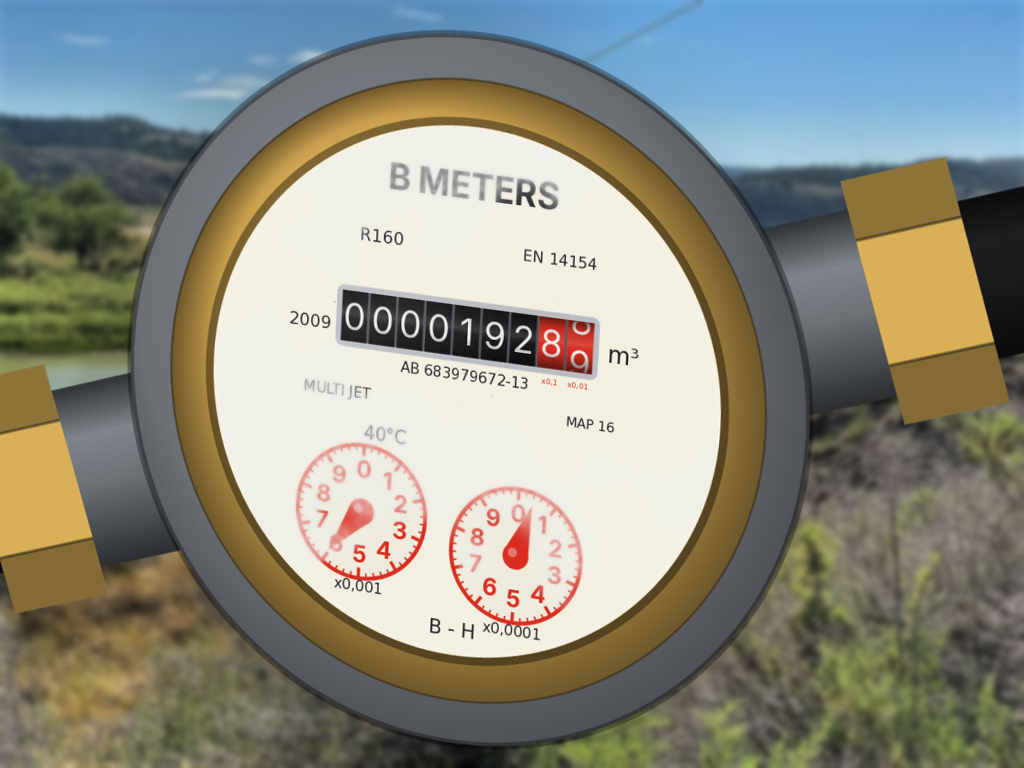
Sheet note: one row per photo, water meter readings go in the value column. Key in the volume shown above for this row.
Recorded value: 192.8860 m³
